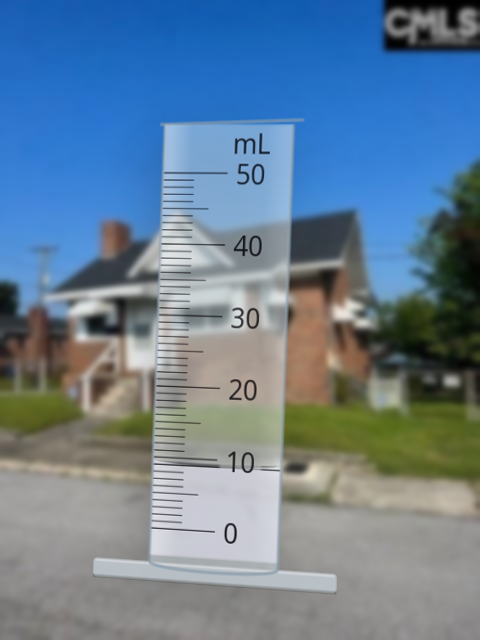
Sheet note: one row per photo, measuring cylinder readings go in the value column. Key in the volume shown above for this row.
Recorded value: 9 mL
